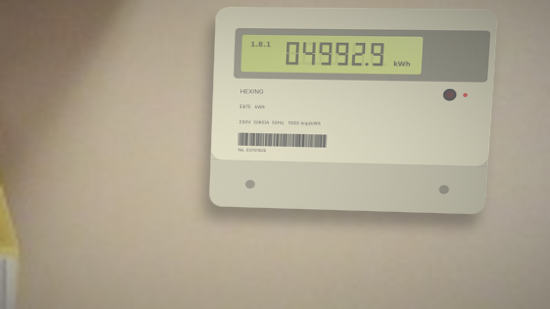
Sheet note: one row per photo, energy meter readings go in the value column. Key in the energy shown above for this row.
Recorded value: 4992.9 kWh
